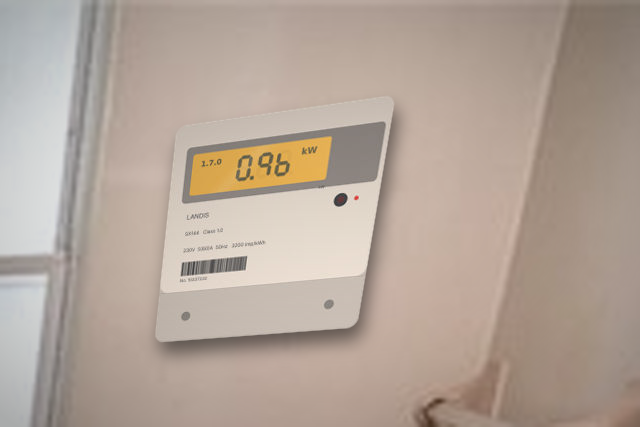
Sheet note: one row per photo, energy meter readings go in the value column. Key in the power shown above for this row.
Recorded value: 0.96 kW
